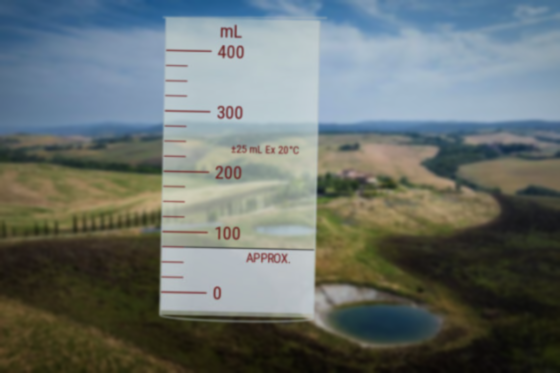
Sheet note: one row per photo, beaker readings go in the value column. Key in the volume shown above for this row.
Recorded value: 75 mL
